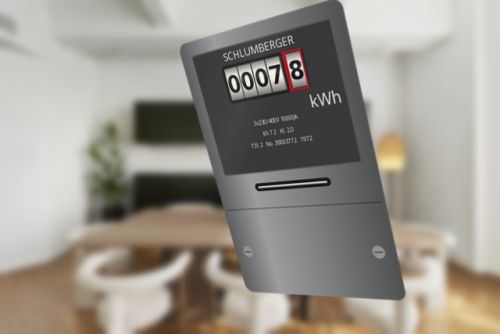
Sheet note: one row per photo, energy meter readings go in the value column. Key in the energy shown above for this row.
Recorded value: 7.8 kWh
